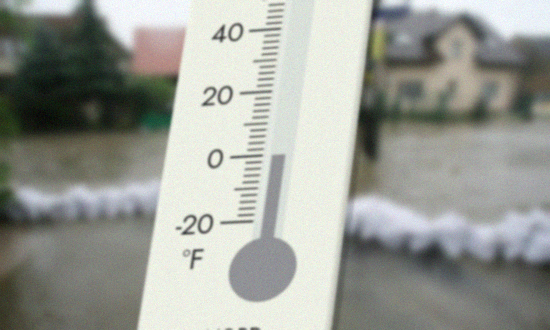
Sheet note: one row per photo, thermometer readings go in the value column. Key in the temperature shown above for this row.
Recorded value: 0 °F
